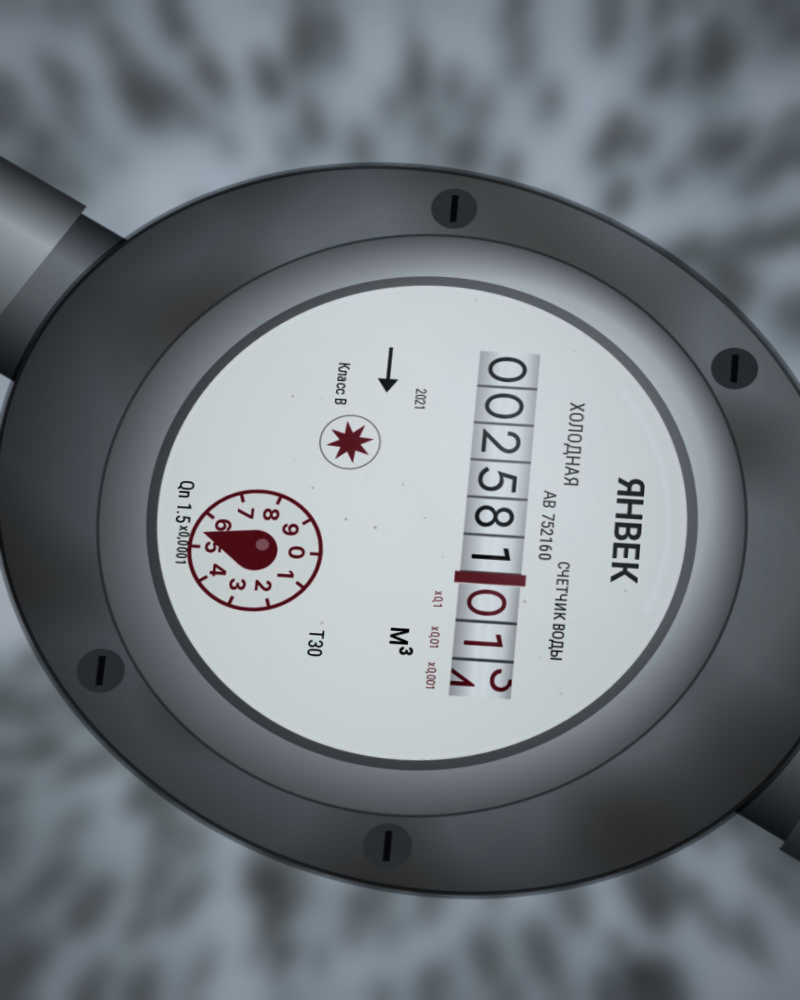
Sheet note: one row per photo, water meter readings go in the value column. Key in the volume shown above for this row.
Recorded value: 2581.0135 m³
